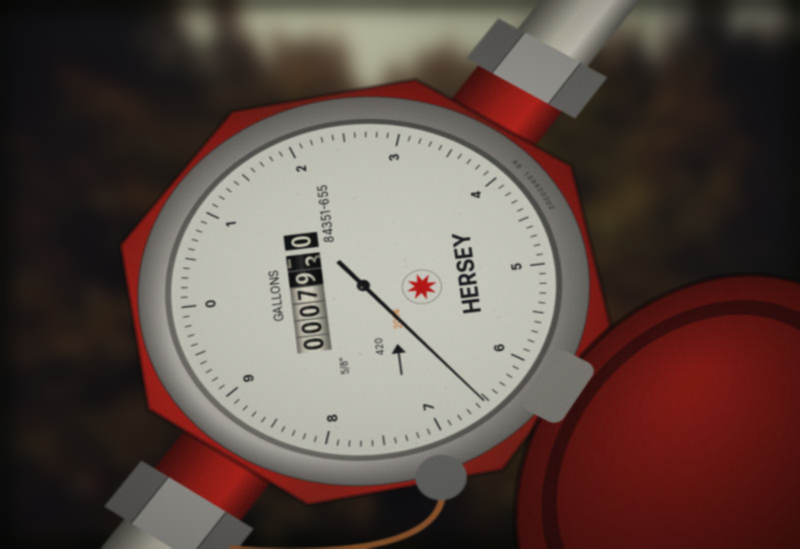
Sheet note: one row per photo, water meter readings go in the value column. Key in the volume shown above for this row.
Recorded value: 7926.5 gal
